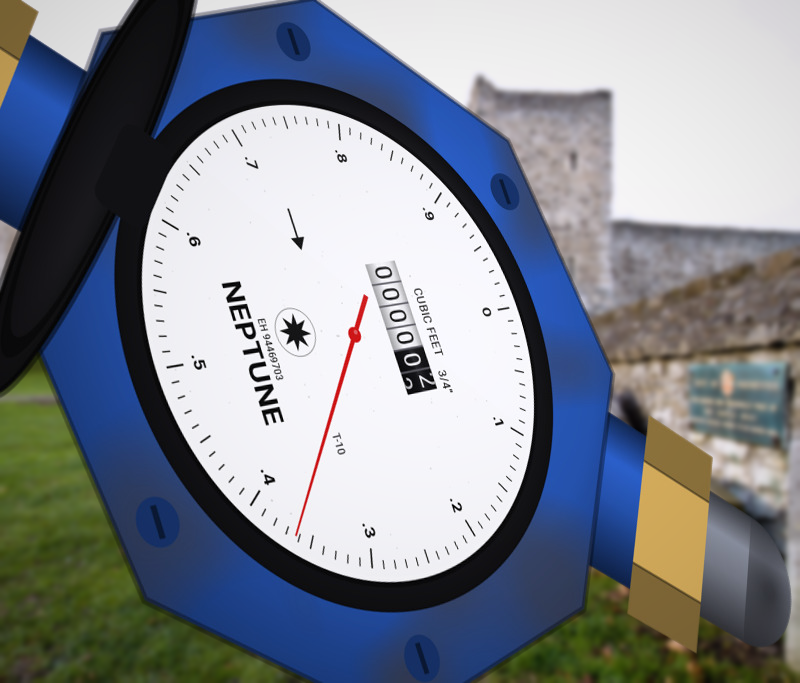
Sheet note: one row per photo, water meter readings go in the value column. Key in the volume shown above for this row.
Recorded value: 2.36 ft³
